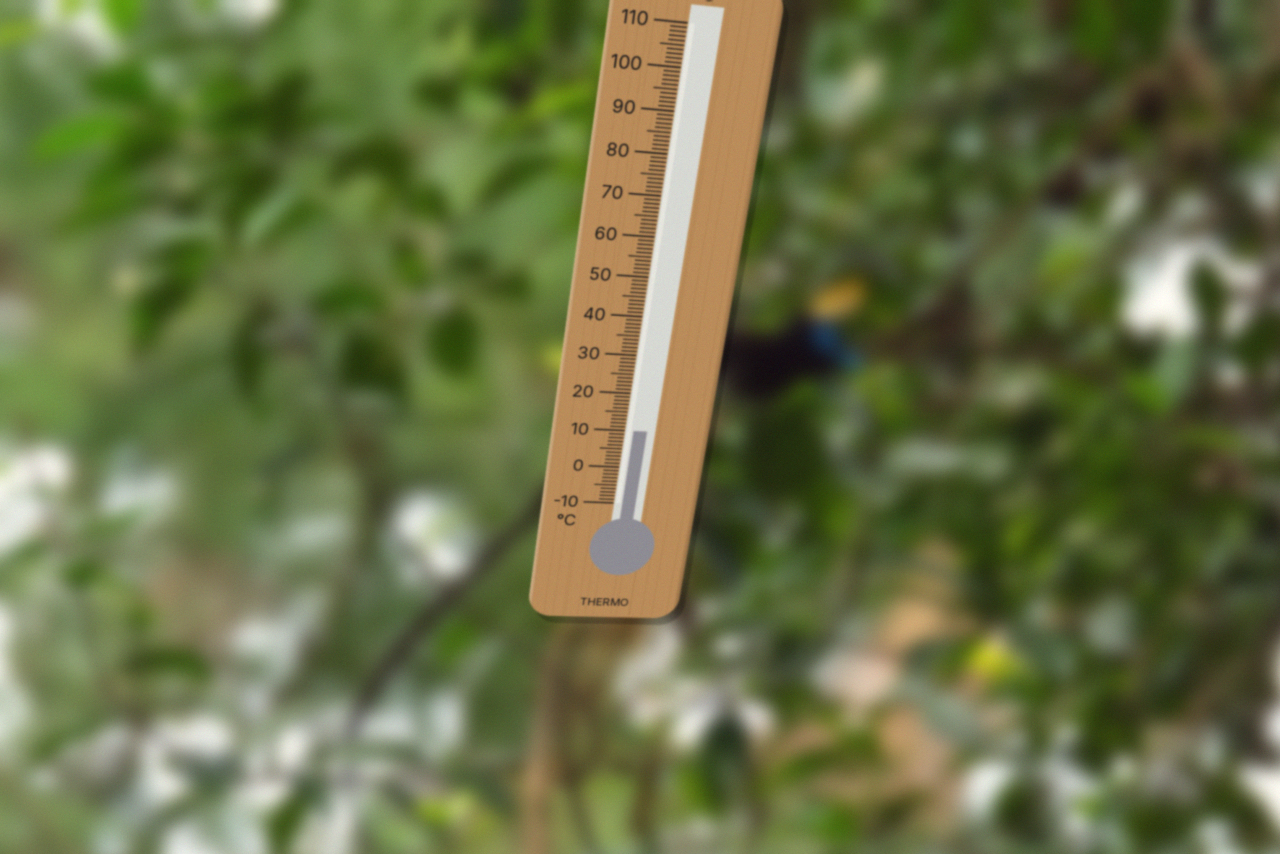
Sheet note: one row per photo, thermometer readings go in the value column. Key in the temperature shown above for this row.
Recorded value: 10 °C
